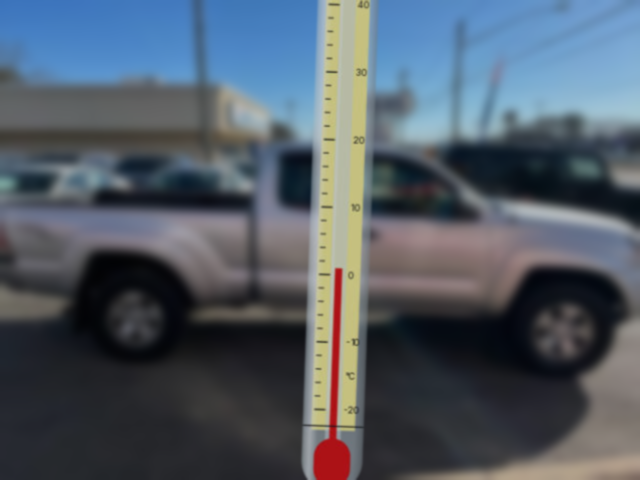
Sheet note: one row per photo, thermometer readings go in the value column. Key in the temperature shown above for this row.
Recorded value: 1 °C
